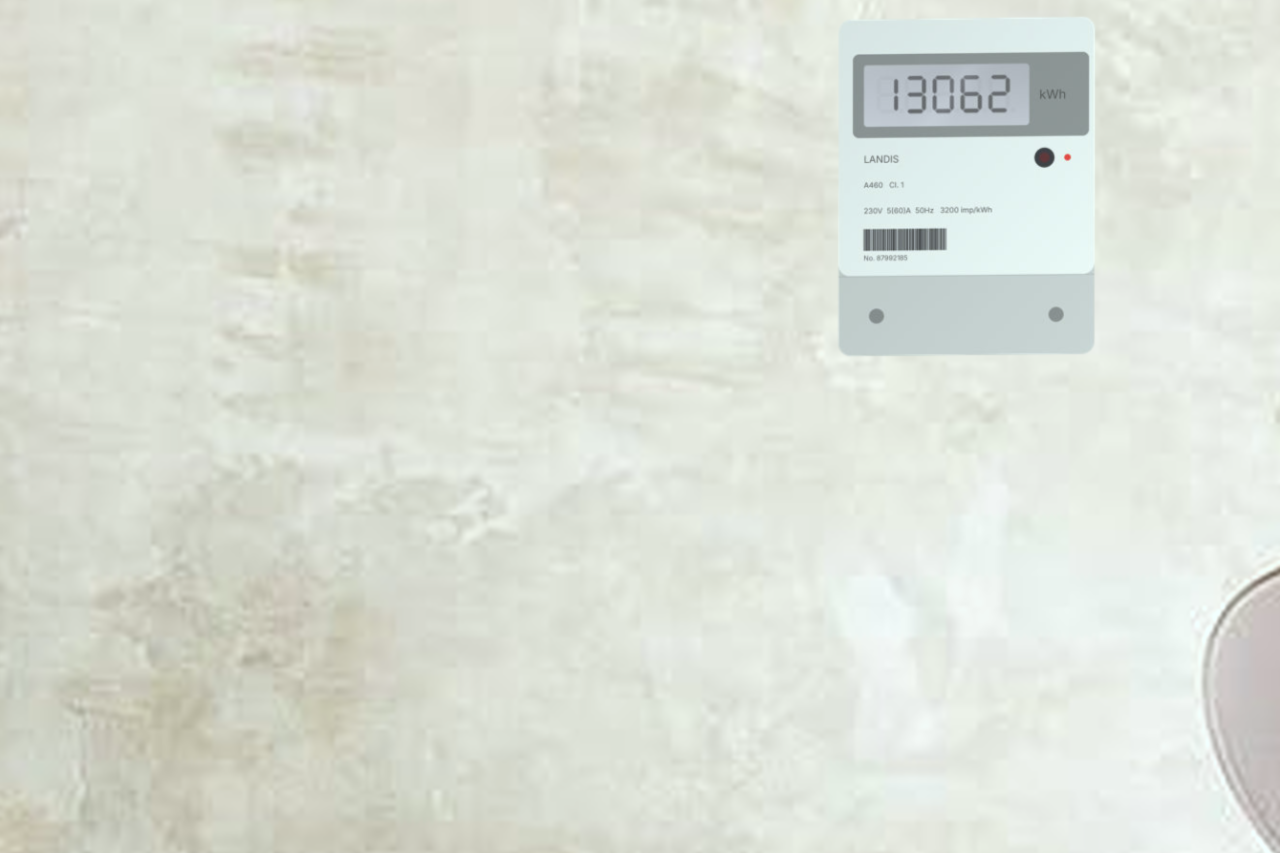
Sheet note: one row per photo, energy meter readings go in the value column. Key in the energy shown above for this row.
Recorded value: 13062 kWh
